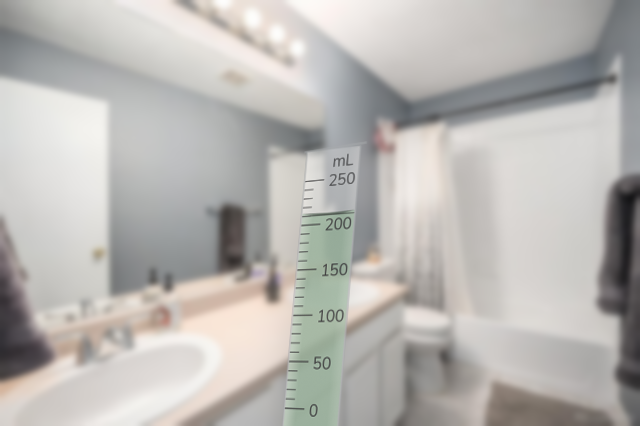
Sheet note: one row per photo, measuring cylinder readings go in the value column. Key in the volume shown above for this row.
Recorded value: 210 mL
